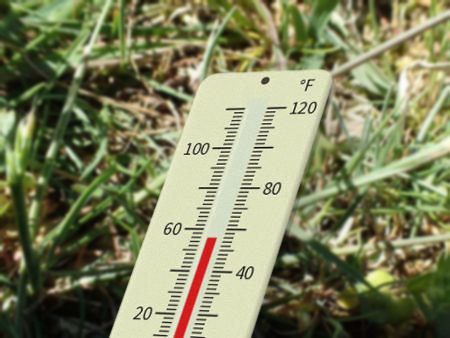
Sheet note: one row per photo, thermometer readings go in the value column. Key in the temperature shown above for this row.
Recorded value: 56 °F
